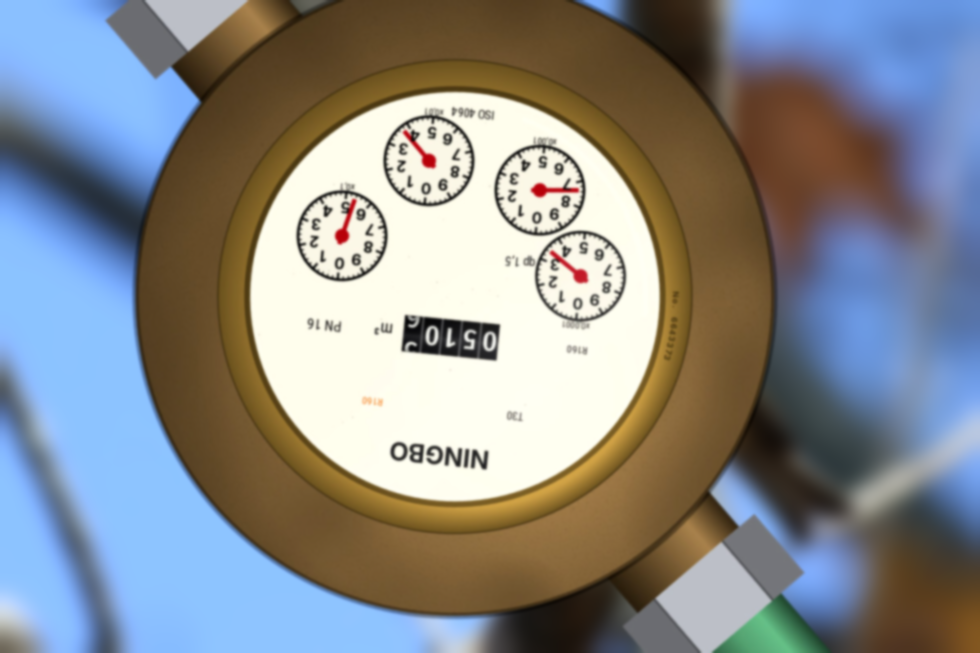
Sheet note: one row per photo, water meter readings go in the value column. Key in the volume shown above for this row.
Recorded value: 5105.5373 m³
